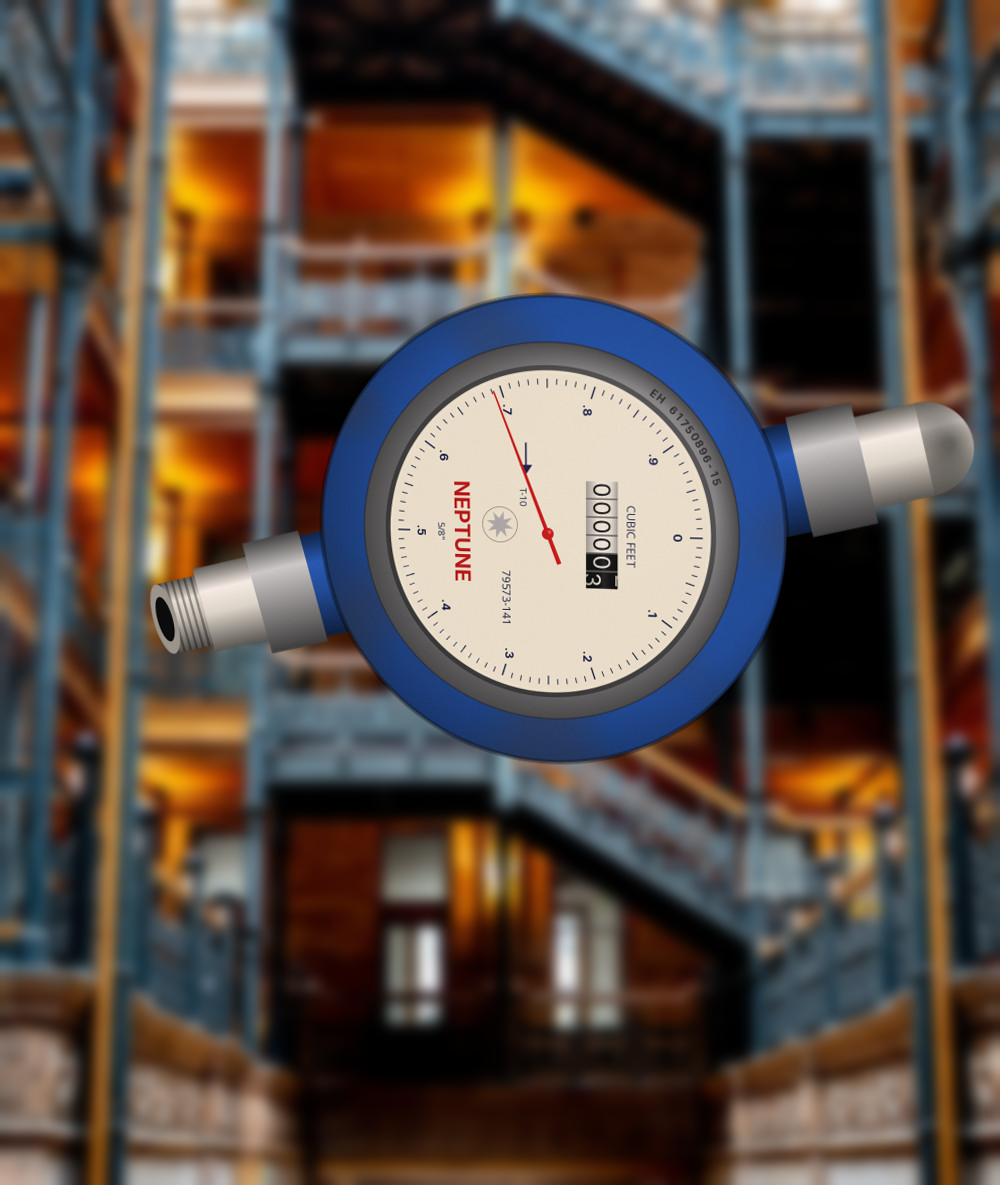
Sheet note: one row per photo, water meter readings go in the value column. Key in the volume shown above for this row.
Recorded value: 2.69 ft³
